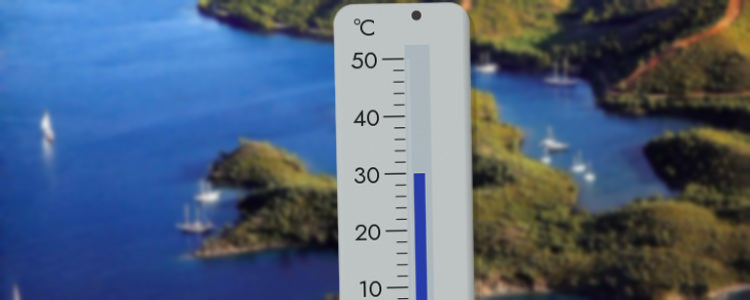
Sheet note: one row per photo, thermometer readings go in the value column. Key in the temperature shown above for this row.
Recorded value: 30 °C
